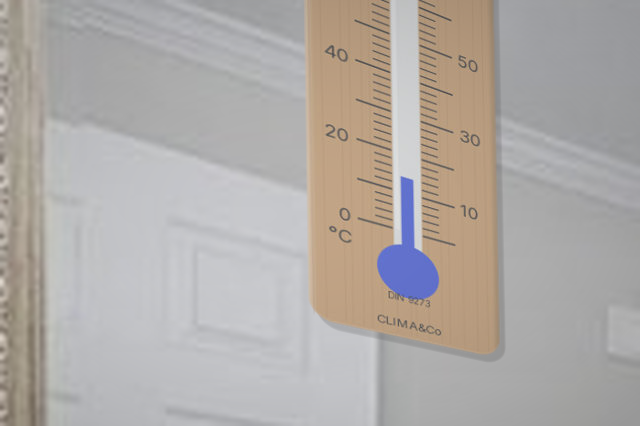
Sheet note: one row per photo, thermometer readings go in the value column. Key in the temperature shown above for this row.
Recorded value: 14 °C
